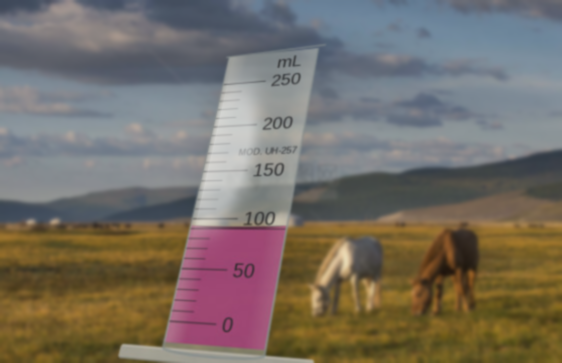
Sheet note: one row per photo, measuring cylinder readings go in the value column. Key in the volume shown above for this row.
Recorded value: 90 mL
